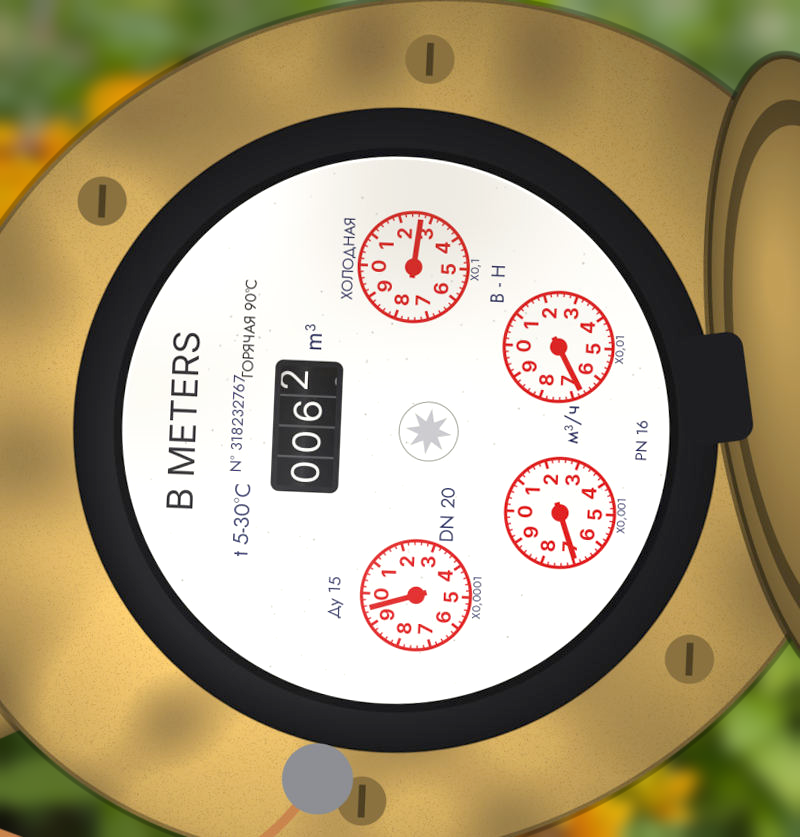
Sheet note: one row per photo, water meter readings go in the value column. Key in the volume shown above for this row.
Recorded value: 62.2669 m³
